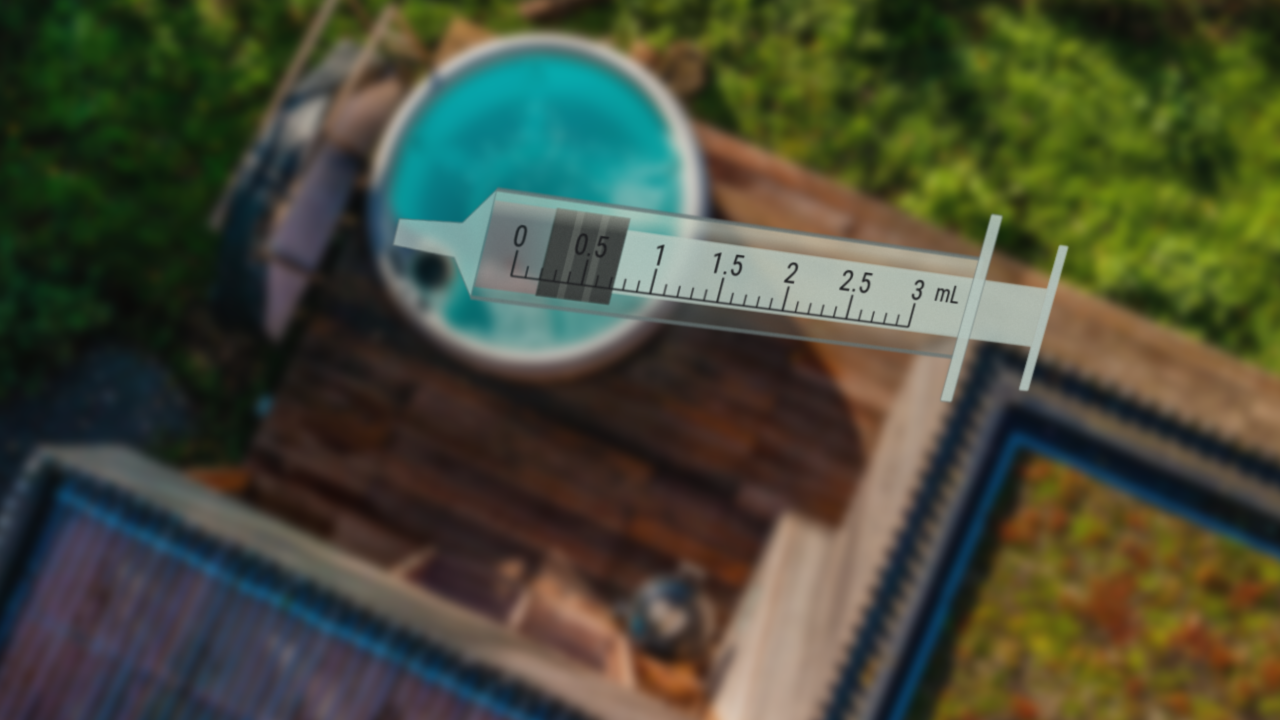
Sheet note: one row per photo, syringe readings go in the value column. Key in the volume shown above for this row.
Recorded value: 0.2 mL
